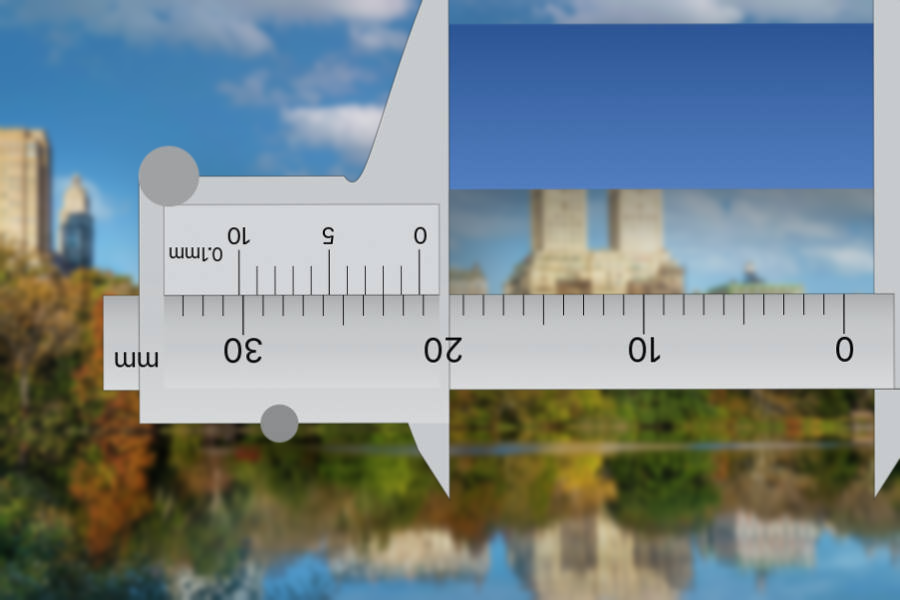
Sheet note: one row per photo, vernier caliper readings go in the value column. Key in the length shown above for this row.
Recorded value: 21.2 mm
